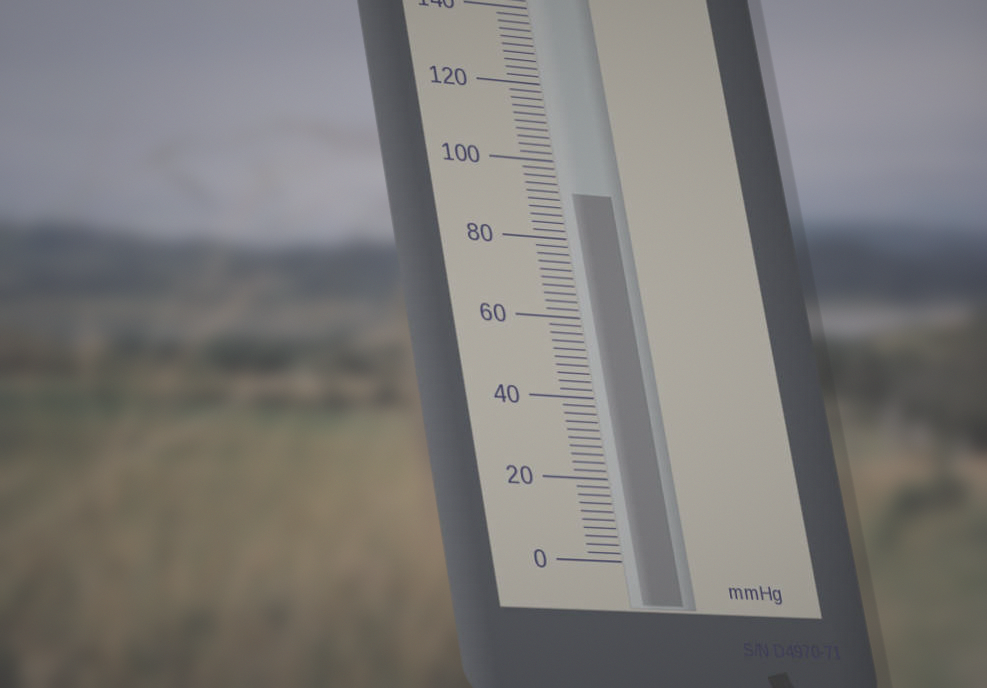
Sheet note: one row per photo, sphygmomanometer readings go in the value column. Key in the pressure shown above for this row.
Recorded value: 92 mmHg
